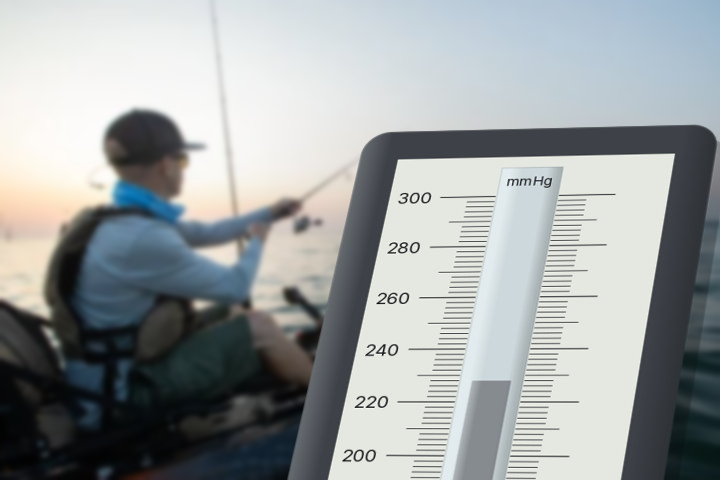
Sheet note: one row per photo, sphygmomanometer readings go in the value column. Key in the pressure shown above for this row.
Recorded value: 228 mmHg
